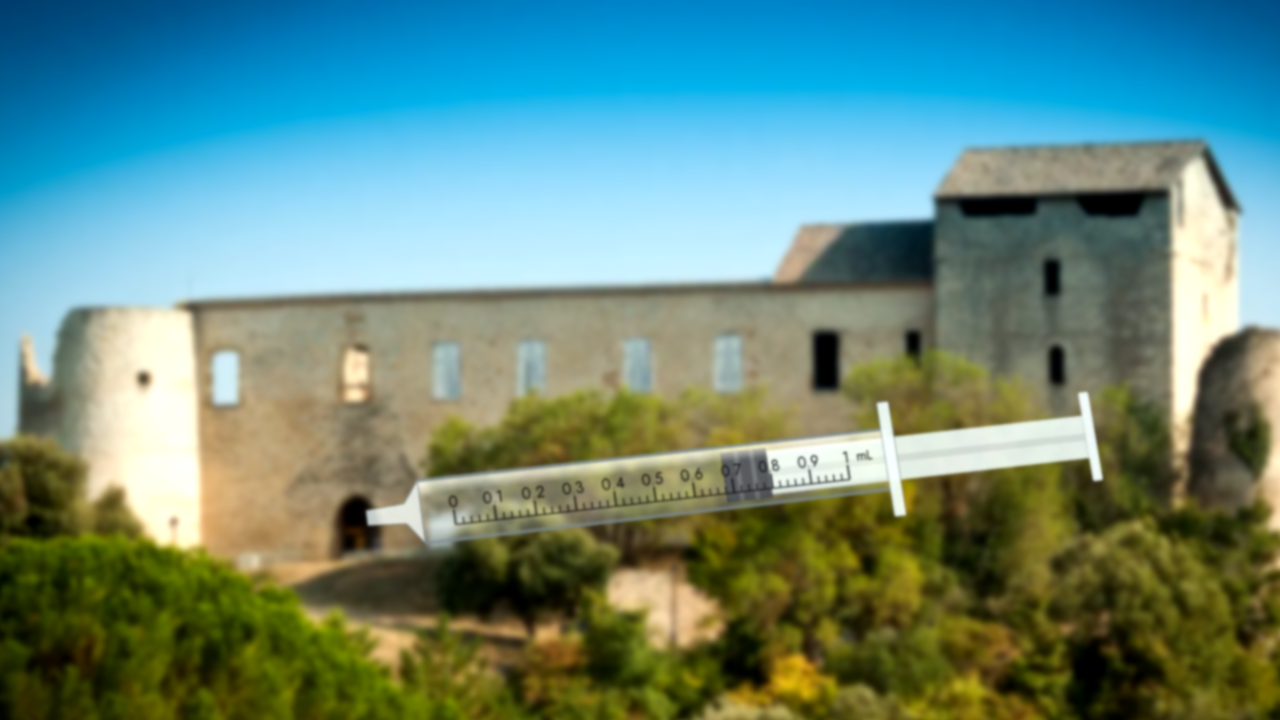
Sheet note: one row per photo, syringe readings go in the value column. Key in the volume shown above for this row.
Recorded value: 0.68 mL
